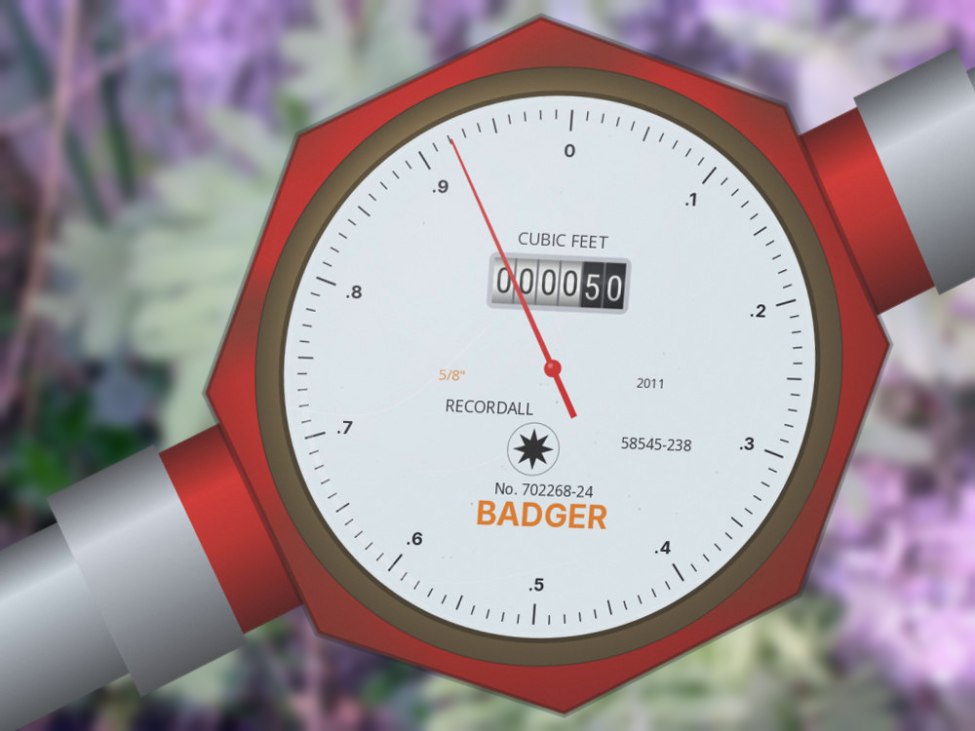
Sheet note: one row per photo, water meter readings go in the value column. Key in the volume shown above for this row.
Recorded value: 49.92 ft³
